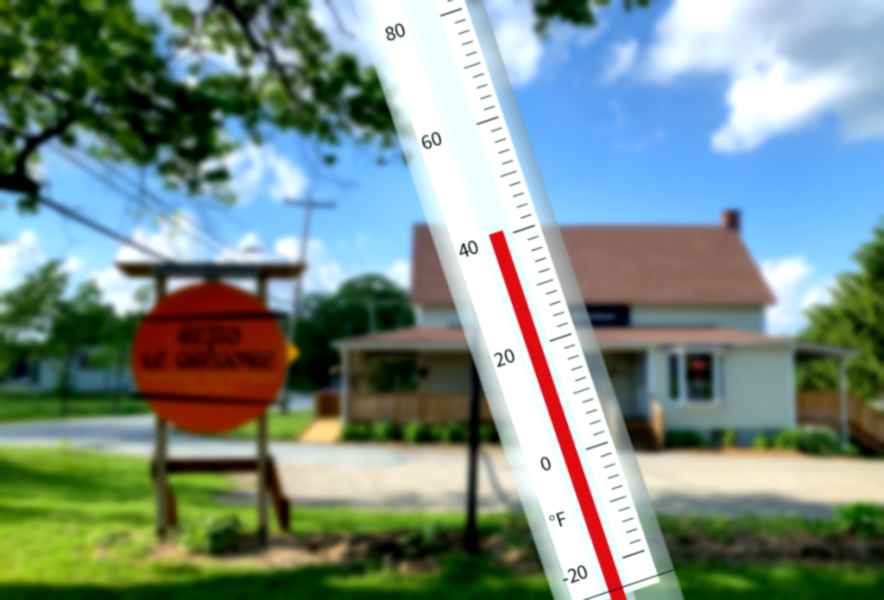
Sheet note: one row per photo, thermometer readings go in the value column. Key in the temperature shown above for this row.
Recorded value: 41 °F
